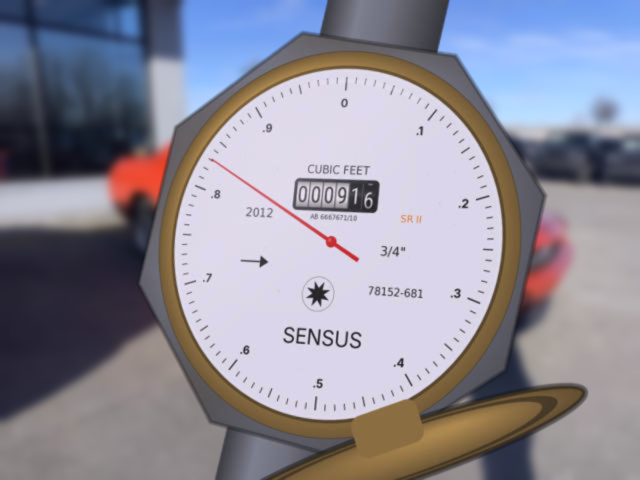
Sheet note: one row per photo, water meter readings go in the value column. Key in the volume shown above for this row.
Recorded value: 915.83 ft³
